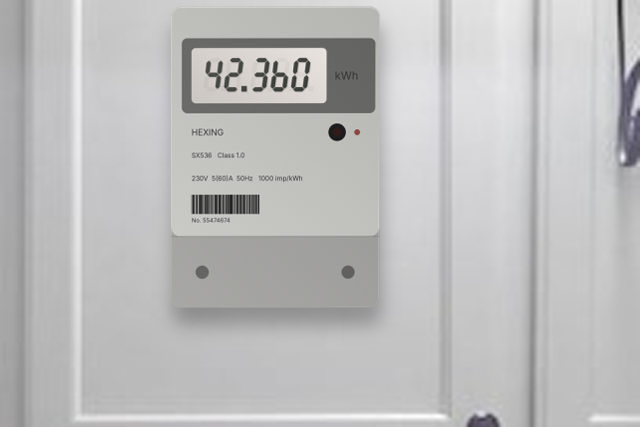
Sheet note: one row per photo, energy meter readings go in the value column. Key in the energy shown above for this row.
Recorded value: 42.360 kWh
